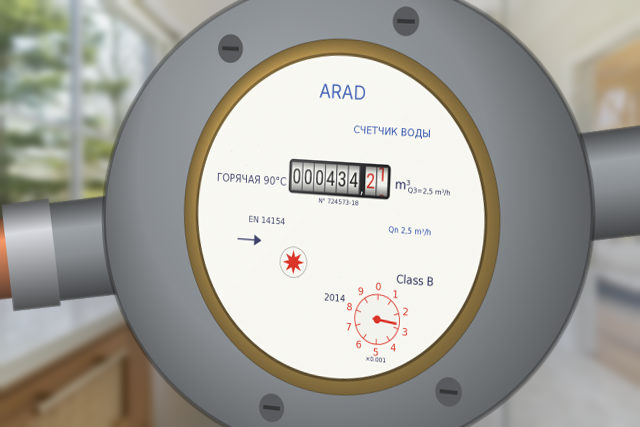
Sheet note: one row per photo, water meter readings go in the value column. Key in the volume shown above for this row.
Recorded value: 434.212 m³
